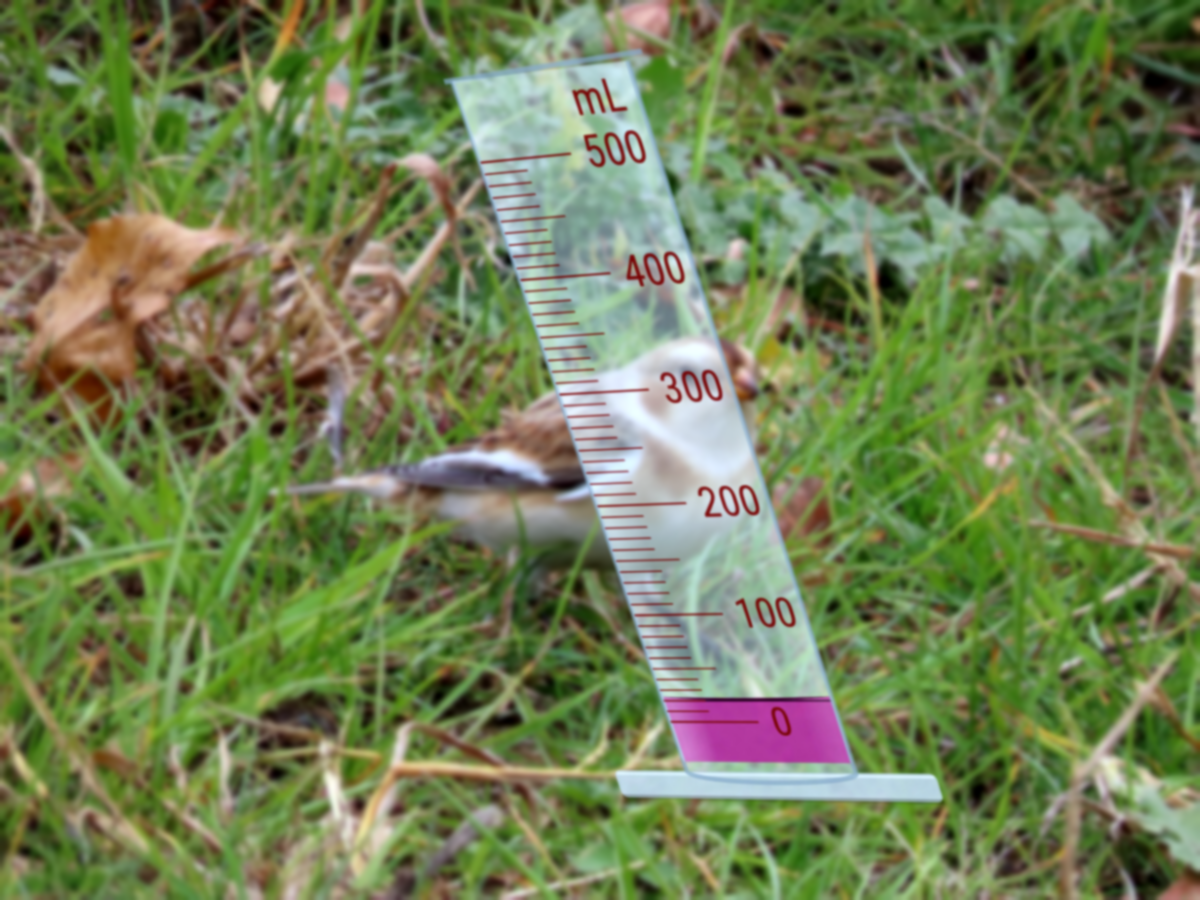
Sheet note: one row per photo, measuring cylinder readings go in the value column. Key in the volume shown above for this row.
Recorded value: 20 mL
